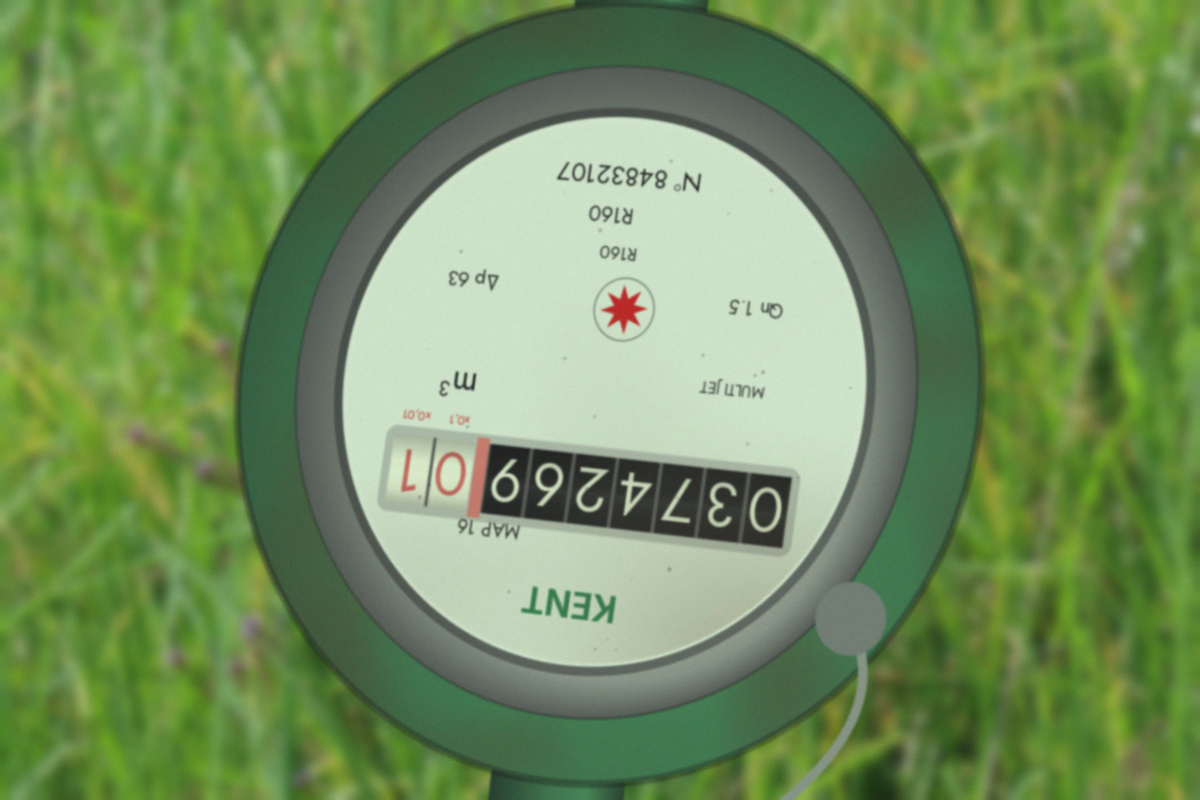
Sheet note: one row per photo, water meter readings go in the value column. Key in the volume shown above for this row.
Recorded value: 374269.01 m³
